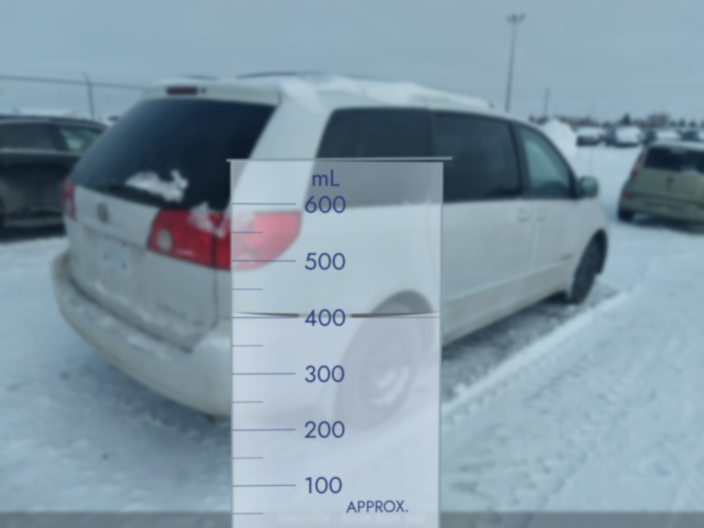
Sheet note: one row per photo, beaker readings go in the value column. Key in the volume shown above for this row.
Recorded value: 400 mL
